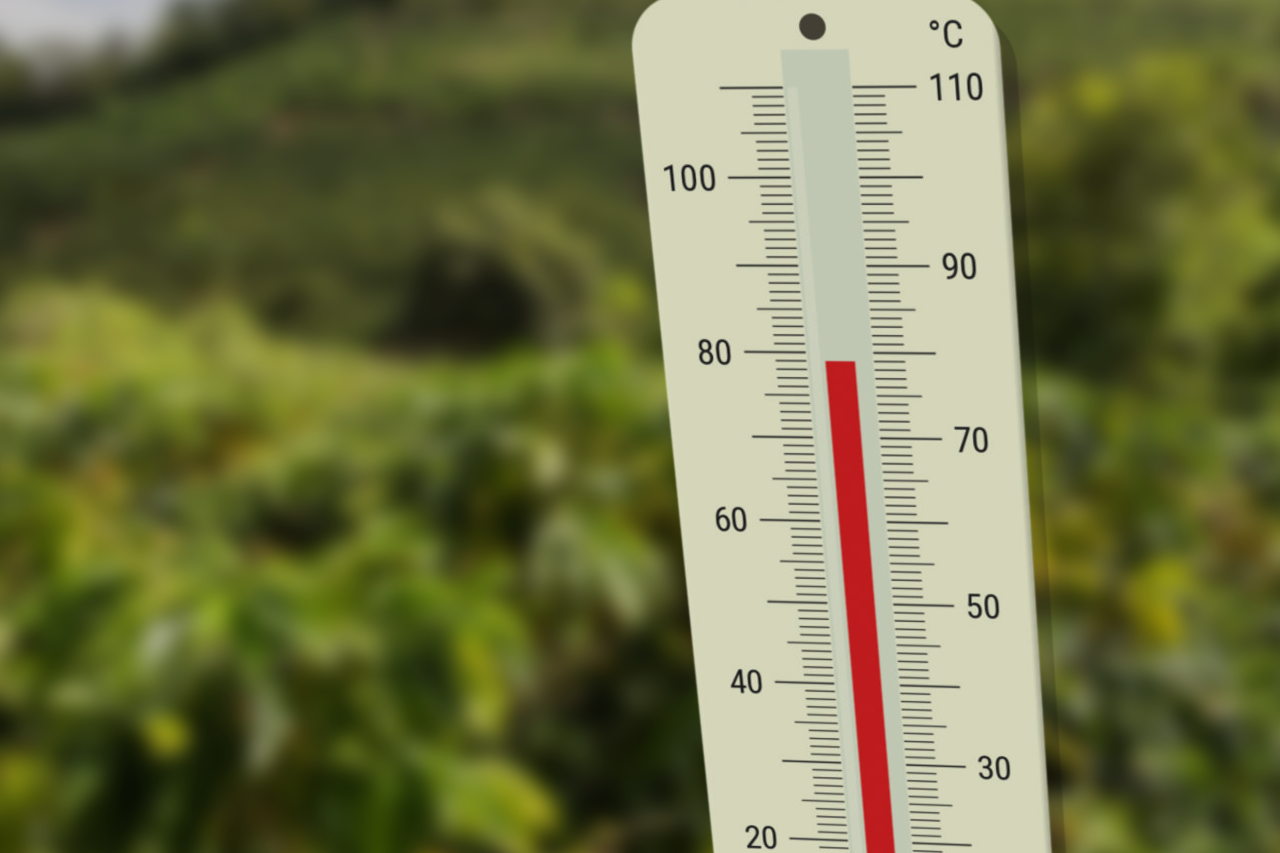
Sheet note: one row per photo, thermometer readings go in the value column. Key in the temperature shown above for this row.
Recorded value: 79 °C
